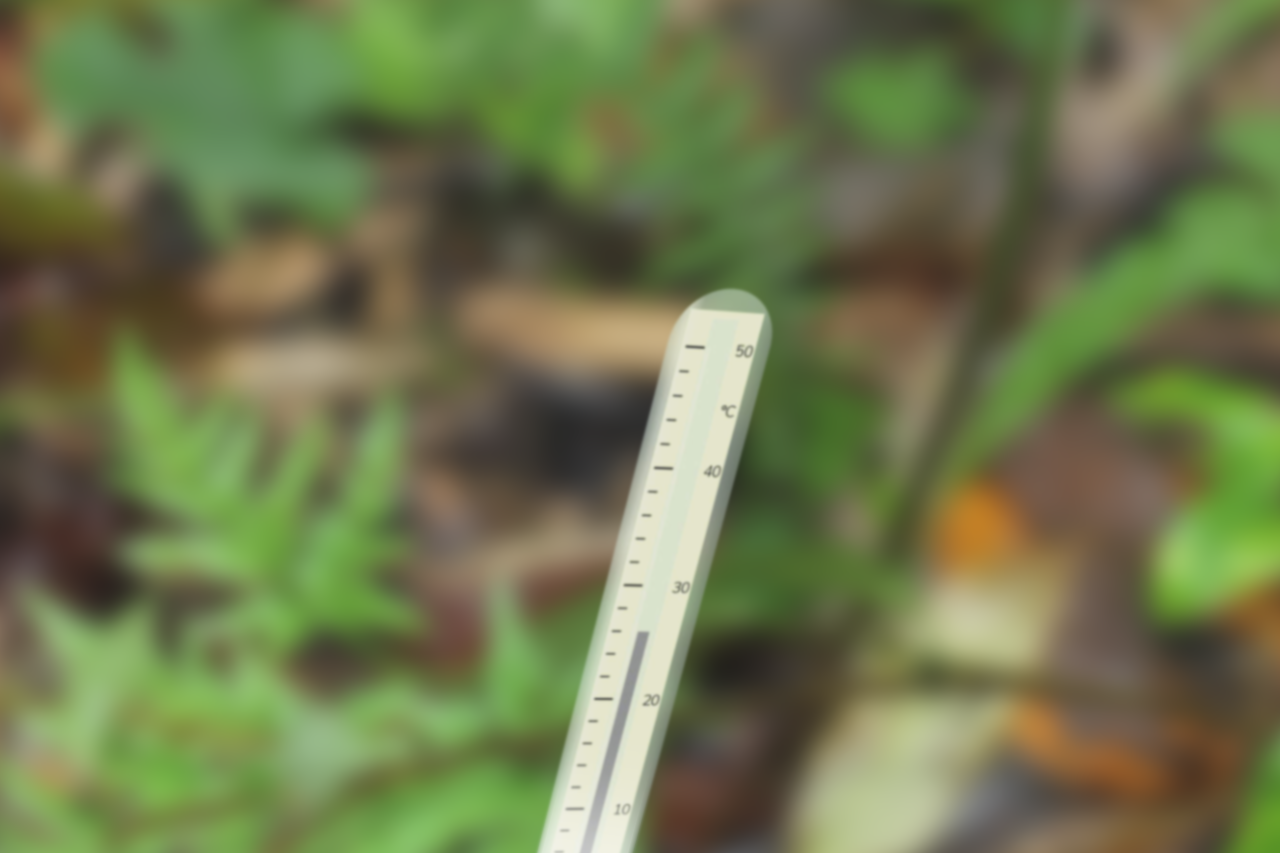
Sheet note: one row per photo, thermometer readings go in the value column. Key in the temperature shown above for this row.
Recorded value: 26 °C
